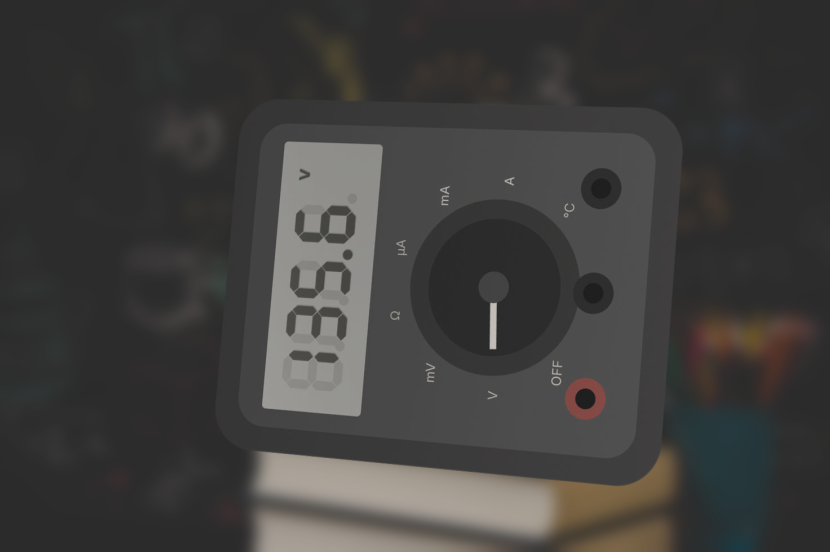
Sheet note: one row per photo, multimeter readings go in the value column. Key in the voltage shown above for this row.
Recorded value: 135.6 V
